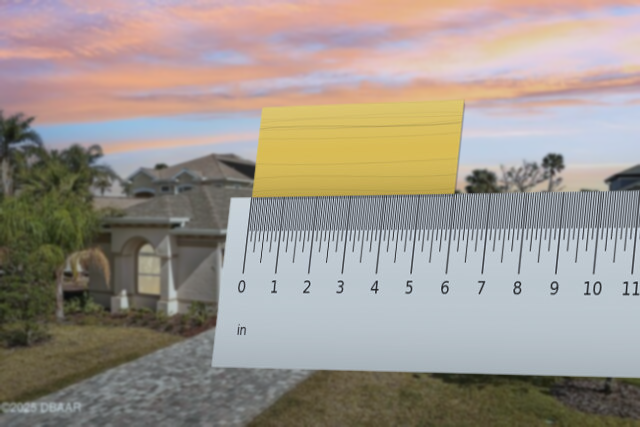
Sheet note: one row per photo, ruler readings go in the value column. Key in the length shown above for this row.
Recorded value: 6 in
